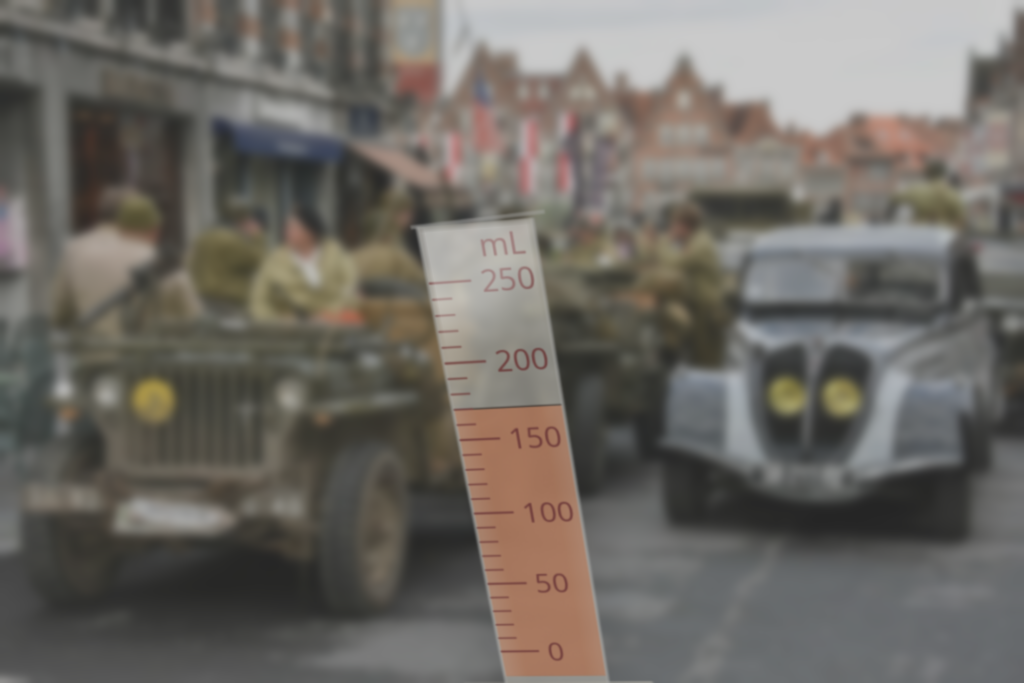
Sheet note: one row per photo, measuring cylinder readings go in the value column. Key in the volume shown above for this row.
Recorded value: 170 mL
